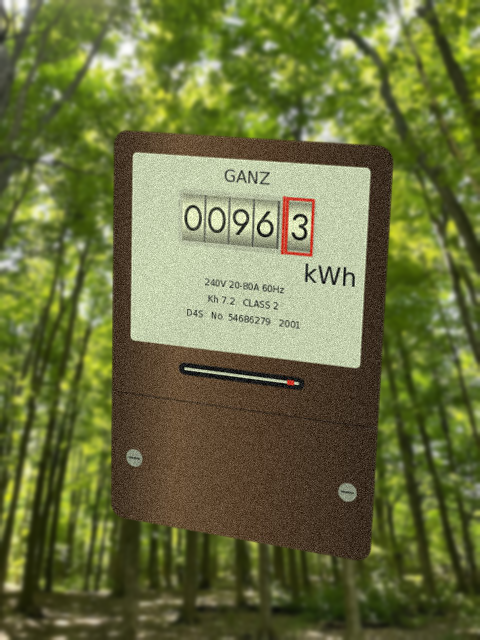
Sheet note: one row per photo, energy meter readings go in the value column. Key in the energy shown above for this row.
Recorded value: 96.3 kWh
